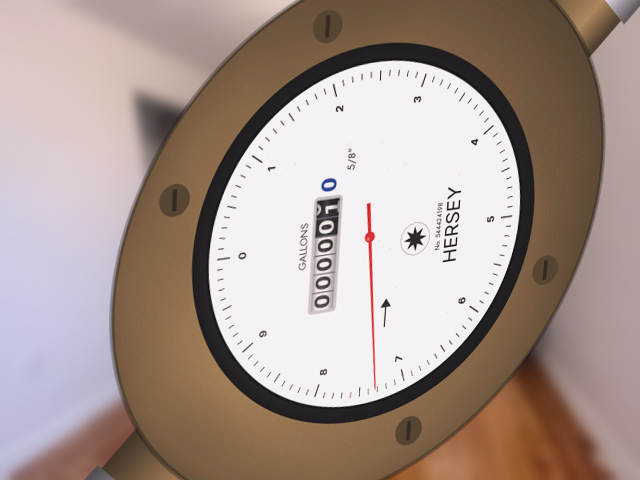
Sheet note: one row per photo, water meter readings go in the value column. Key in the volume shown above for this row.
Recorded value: 7.3 gal
